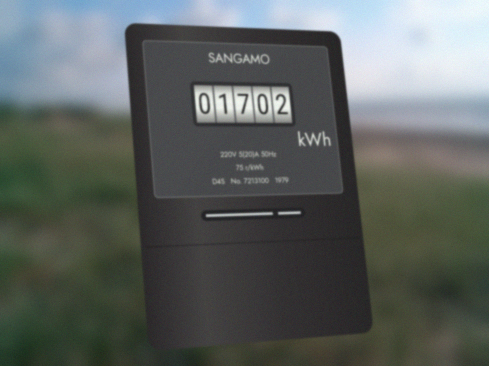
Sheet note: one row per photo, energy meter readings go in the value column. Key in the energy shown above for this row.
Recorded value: 1702 kWh
